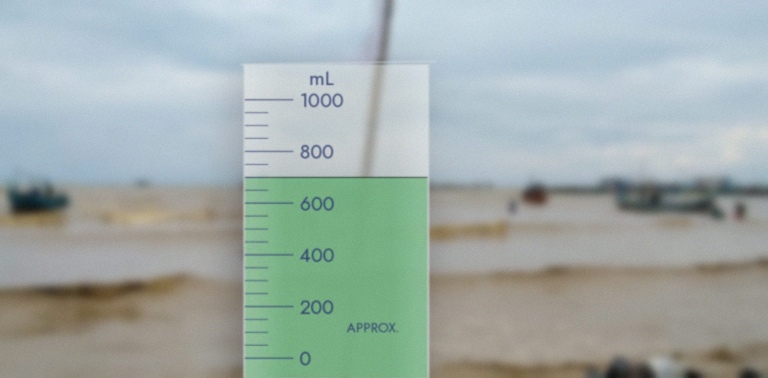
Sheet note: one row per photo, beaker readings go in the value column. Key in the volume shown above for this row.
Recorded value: 700 mL
